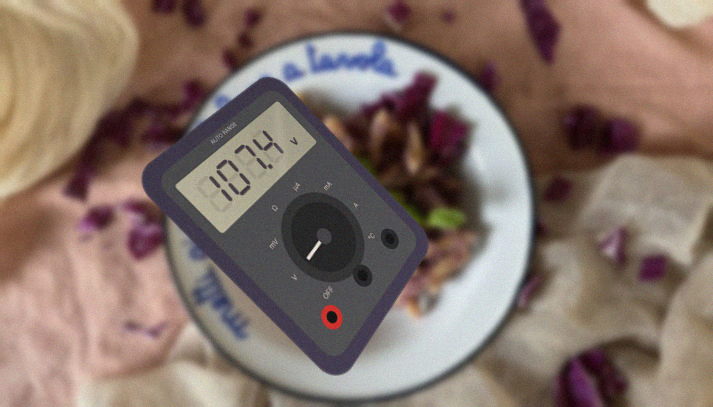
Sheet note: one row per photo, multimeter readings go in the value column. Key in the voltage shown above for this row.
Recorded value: 107.4 V
